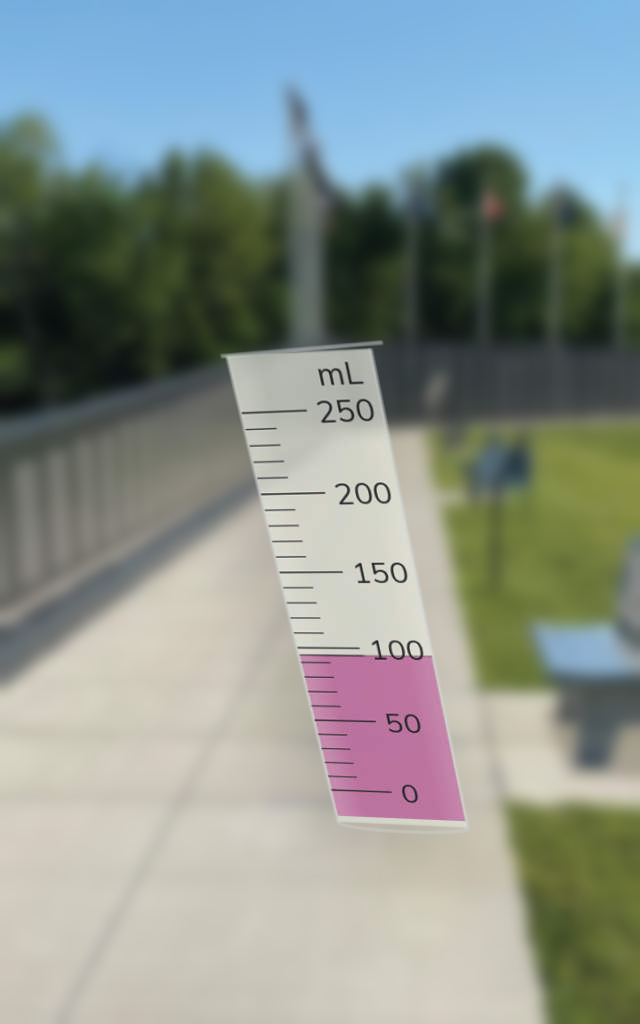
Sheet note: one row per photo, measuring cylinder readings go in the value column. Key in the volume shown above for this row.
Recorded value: 95 mL
